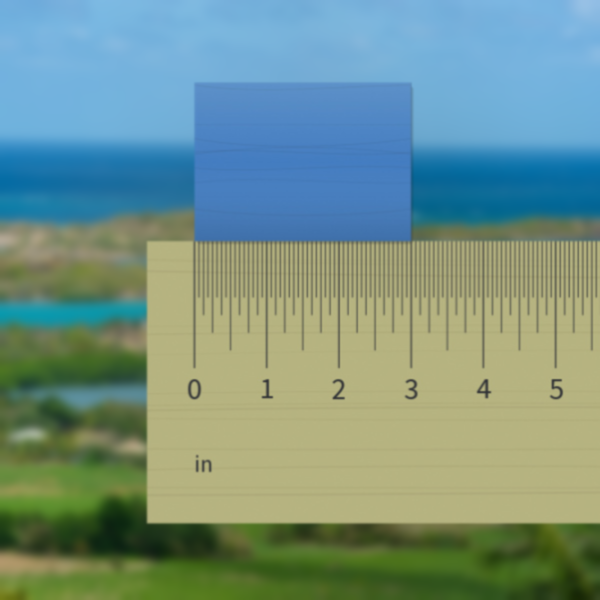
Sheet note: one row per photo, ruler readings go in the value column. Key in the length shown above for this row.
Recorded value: 3 in
